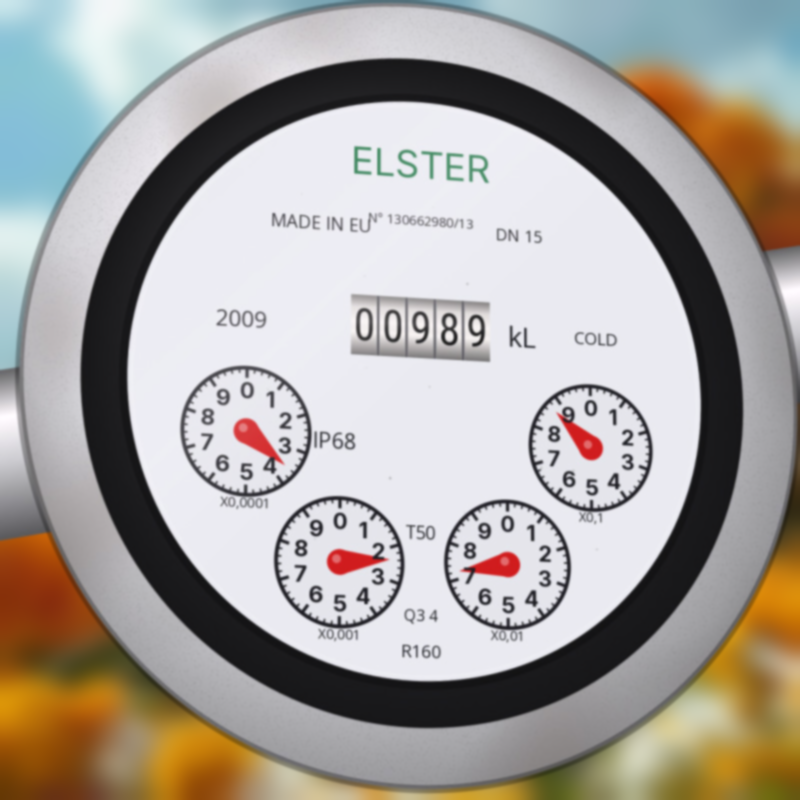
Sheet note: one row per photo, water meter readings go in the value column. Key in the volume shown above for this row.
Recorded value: 989.8723 kL
